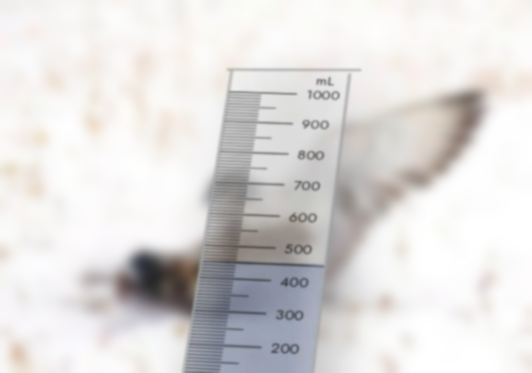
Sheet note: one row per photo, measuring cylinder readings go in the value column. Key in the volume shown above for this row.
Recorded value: 450 mL
